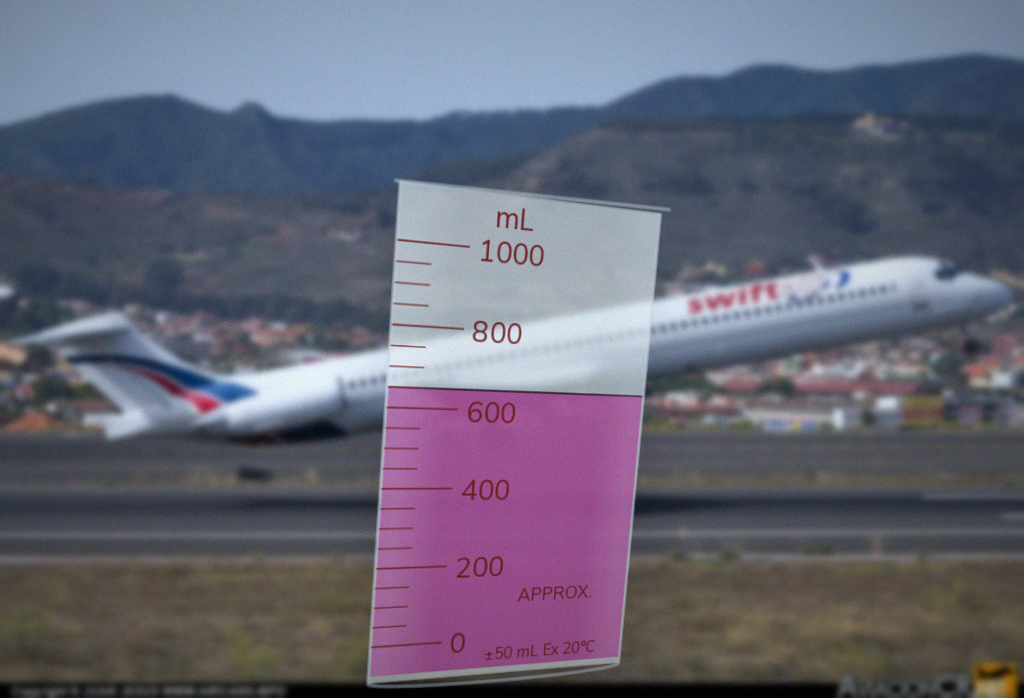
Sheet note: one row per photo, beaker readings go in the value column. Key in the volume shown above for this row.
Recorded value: 650 mL
